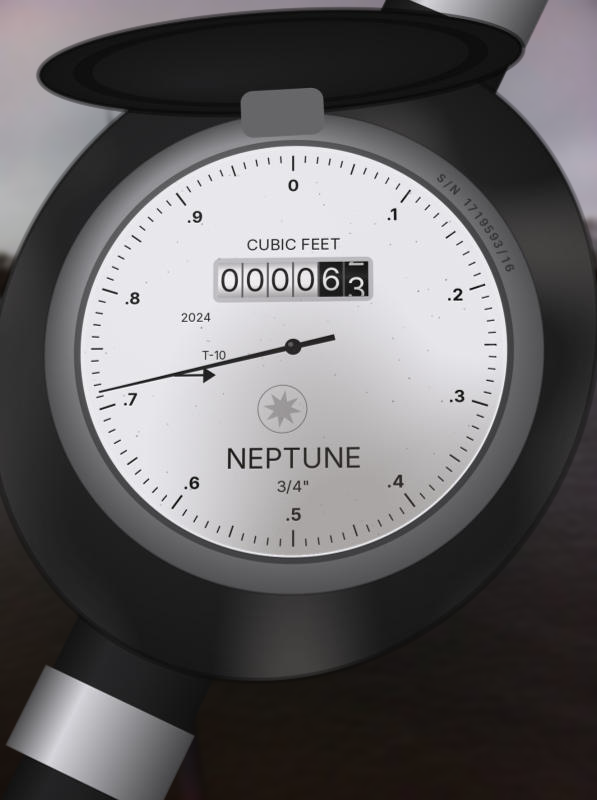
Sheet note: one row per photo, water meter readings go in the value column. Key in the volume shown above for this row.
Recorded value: 62.71 ft³
